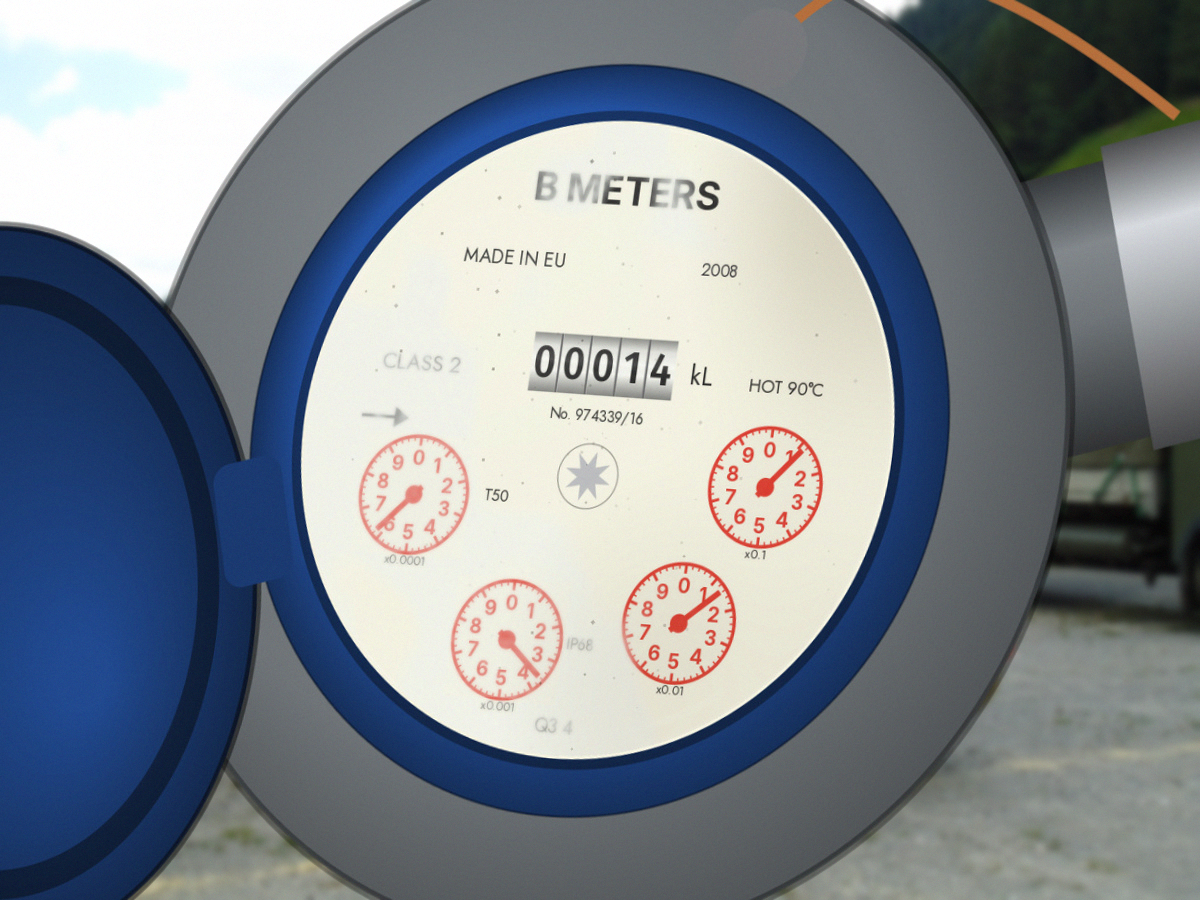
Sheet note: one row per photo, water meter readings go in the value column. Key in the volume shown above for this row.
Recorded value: 14.1136 kL
